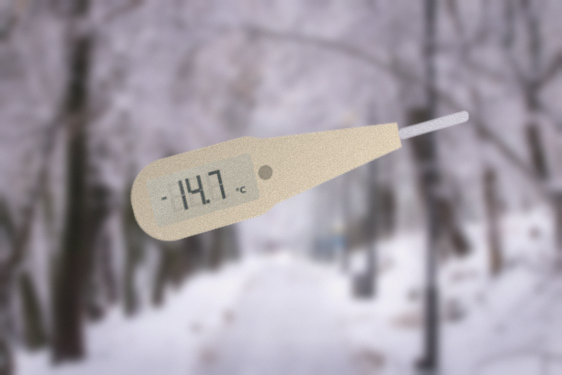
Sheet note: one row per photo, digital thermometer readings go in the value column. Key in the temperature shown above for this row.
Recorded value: -14.7 °C
